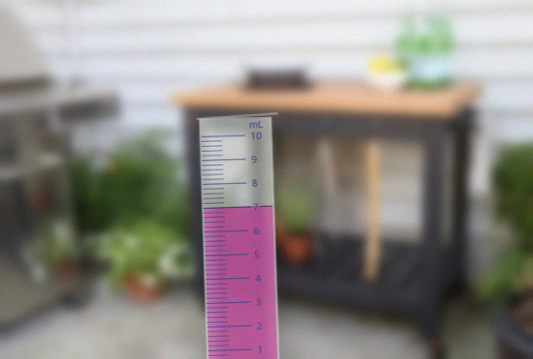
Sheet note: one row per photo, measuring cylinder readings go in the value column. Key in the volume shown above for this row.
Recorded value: 7 mL
